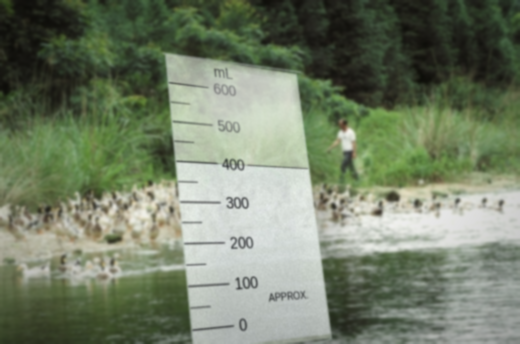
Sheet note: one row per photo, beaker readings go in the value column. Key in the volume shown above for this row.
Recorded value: 400 mL
